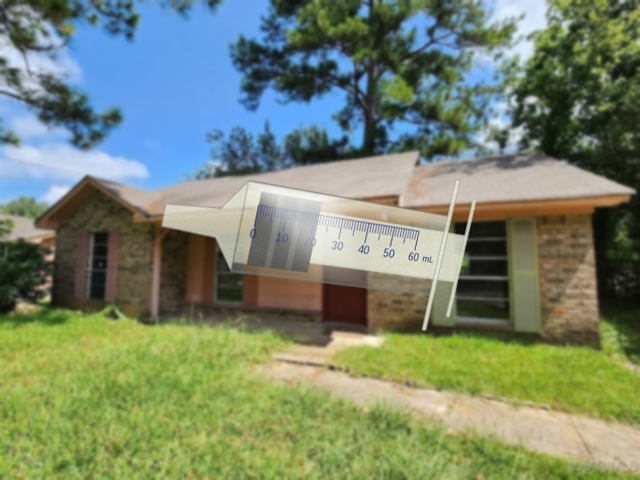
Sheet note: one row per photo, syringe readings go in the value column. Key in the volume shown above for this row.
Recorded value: 0 mL
